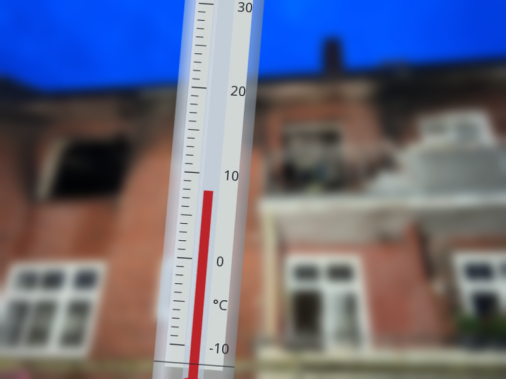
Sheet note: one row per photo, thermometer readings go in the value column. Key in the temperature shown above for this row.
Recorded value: 8 °C
